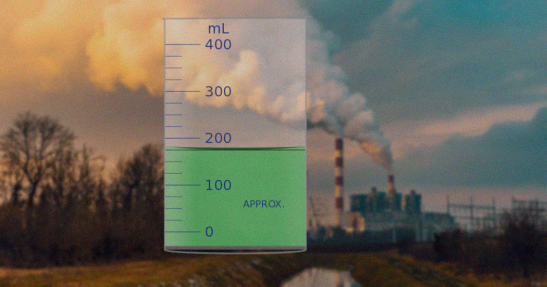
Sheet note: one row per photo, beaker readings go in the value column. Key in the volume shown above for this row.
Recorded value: 175 mL
